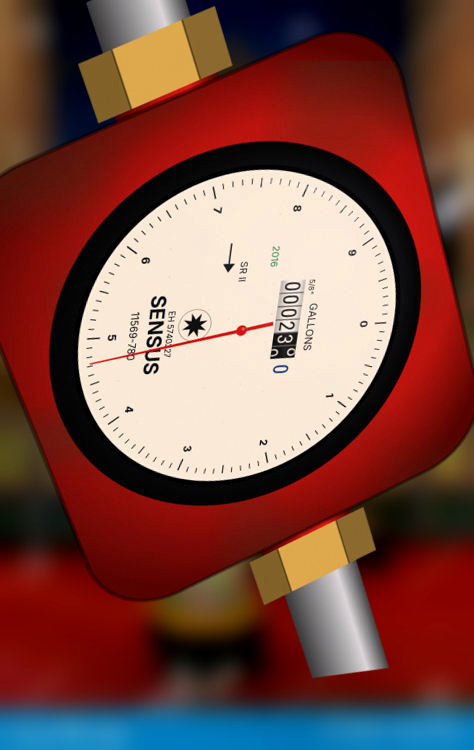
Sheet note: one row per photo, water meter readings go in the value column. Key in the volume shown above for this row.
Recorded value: 2384.7 gal
